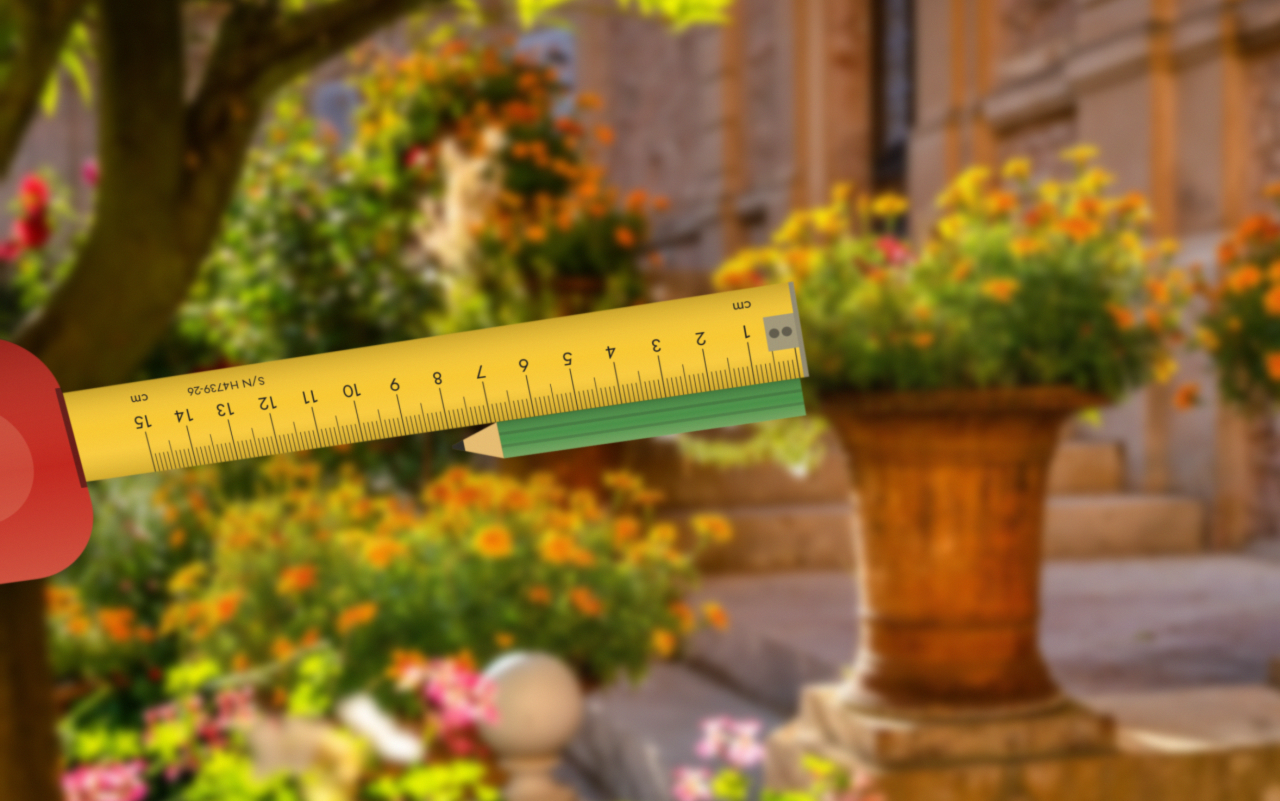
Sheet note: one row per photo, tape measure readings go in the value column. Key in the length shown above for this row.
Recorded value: 8 cm
